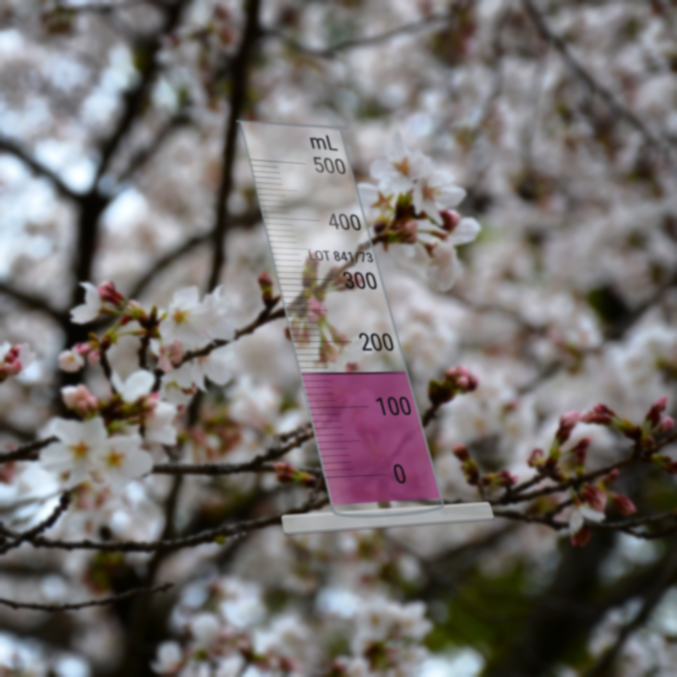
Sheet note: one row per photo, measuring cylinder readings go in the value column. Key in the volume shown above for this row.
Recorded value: 150 mL
